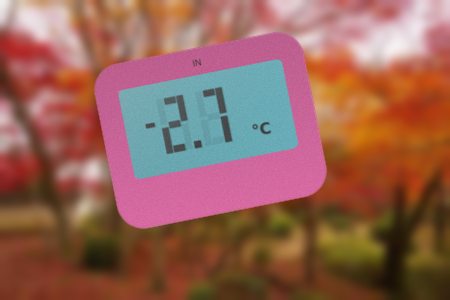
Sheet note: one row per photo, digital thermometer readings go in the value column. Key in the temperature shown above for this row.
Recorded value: -2.7 °C
